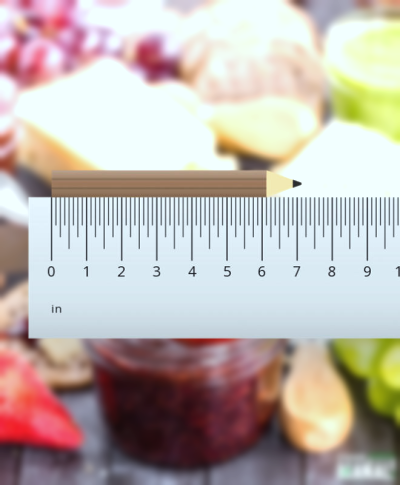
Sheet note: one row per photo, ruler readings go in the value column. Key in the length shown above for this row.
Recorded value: 7.125 in
